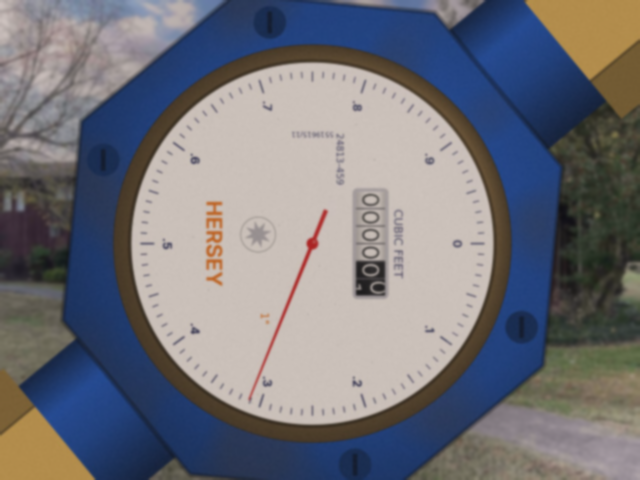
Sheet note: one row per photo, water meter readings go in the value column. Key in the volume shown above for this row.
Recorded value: 0.31 ft³
